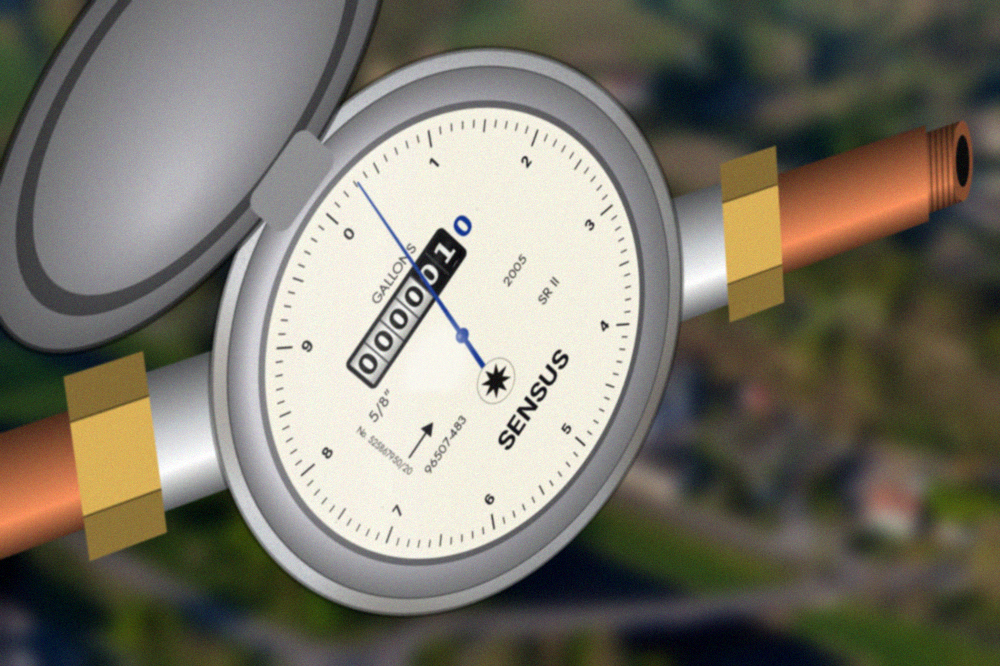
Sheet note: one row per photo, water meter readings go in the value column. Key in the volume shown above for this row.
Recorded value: 10.3 gal
